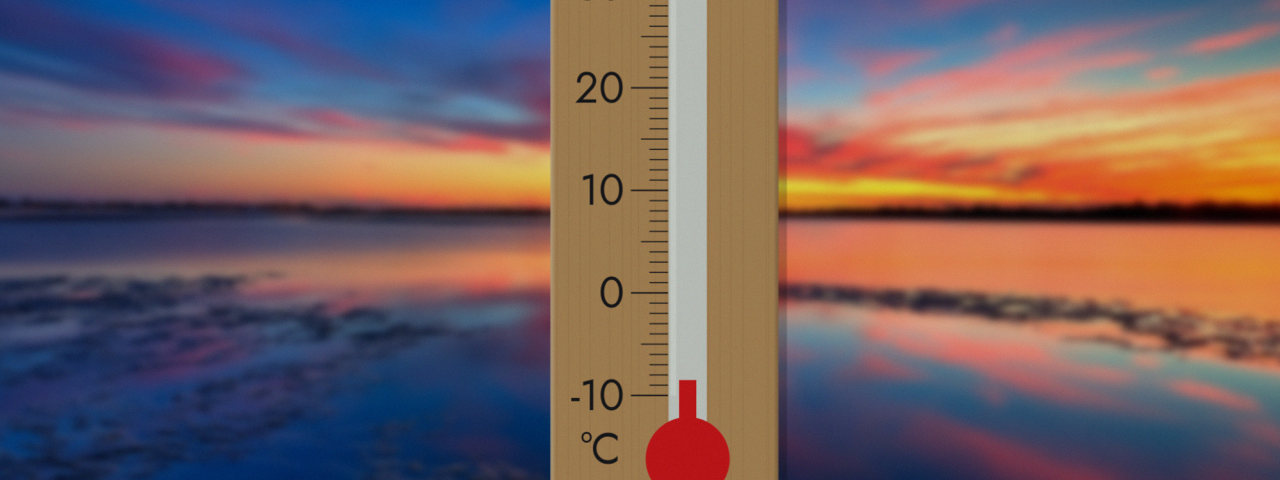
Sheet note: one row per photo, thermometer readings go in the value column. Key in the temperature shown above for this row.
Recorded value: -8.5 °C
